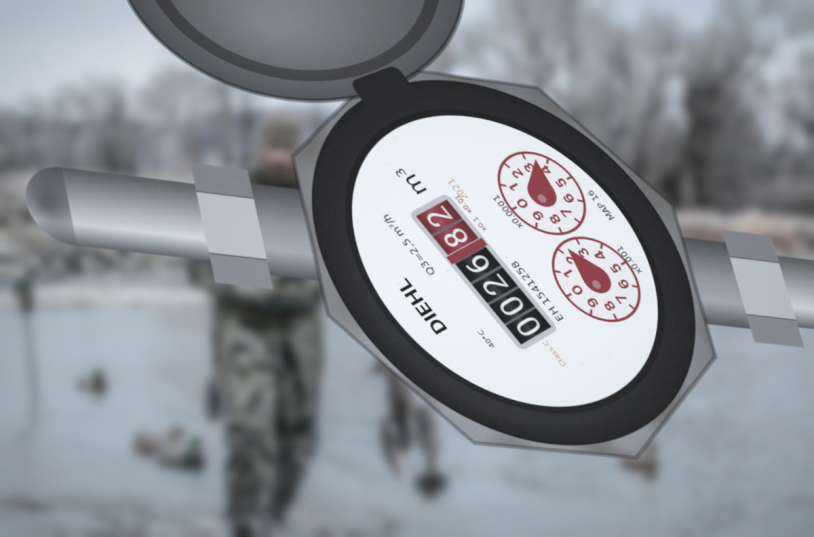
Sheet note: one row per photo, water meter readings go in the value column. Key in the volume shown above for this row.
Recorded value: 26.8223 m³
